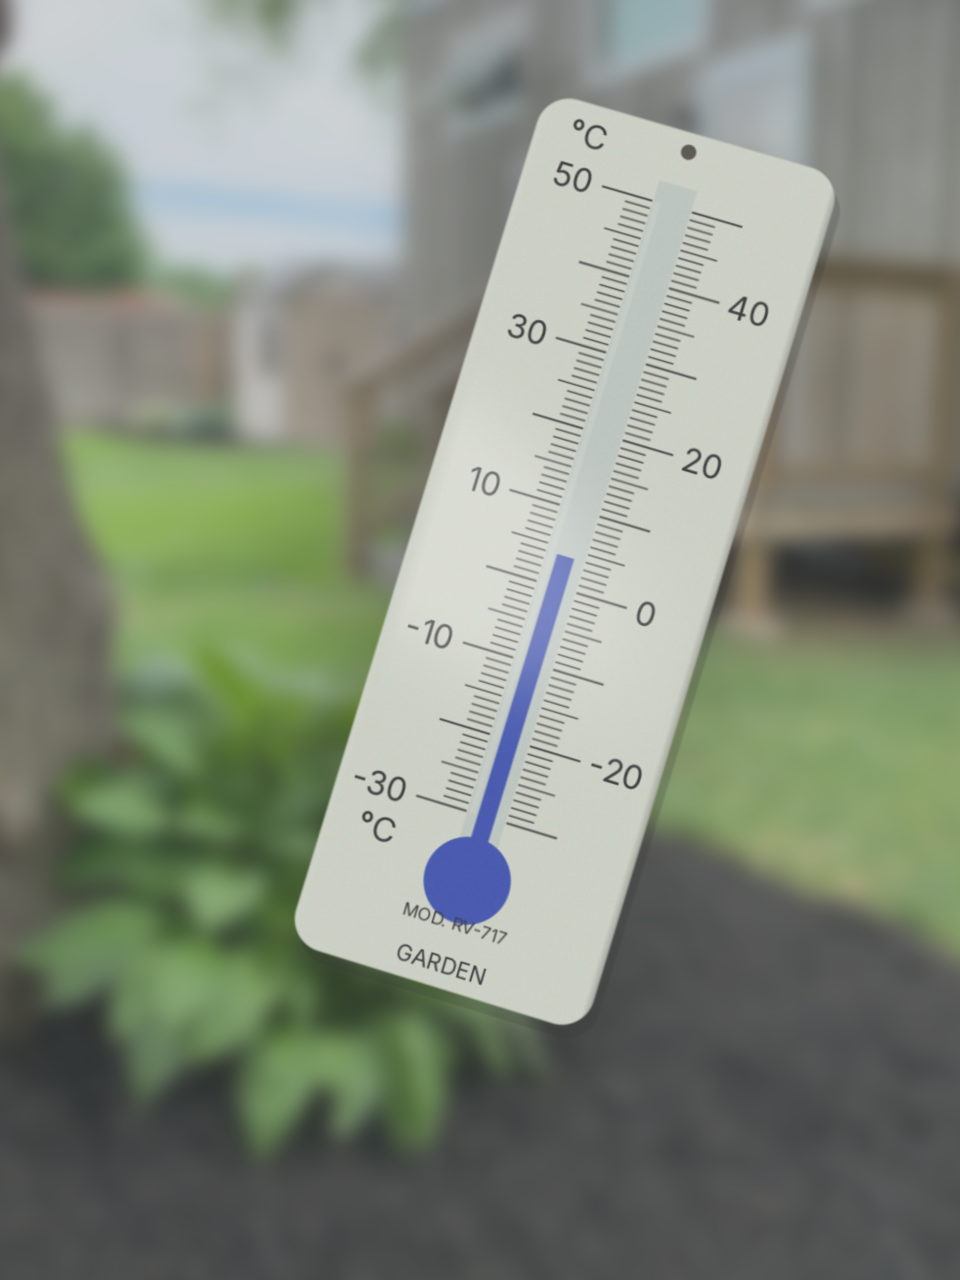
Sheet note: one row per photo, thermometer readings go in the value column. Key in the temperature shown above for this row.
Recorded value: 4 °C
